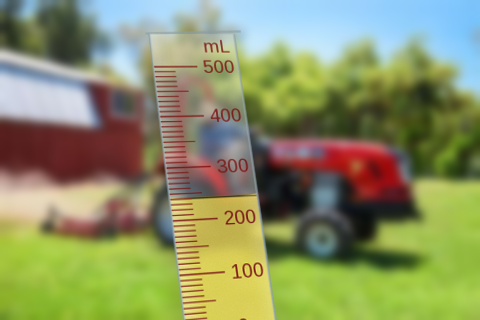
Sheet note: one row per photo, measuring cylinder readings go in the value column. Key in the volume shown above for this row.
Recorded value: 240 mL
